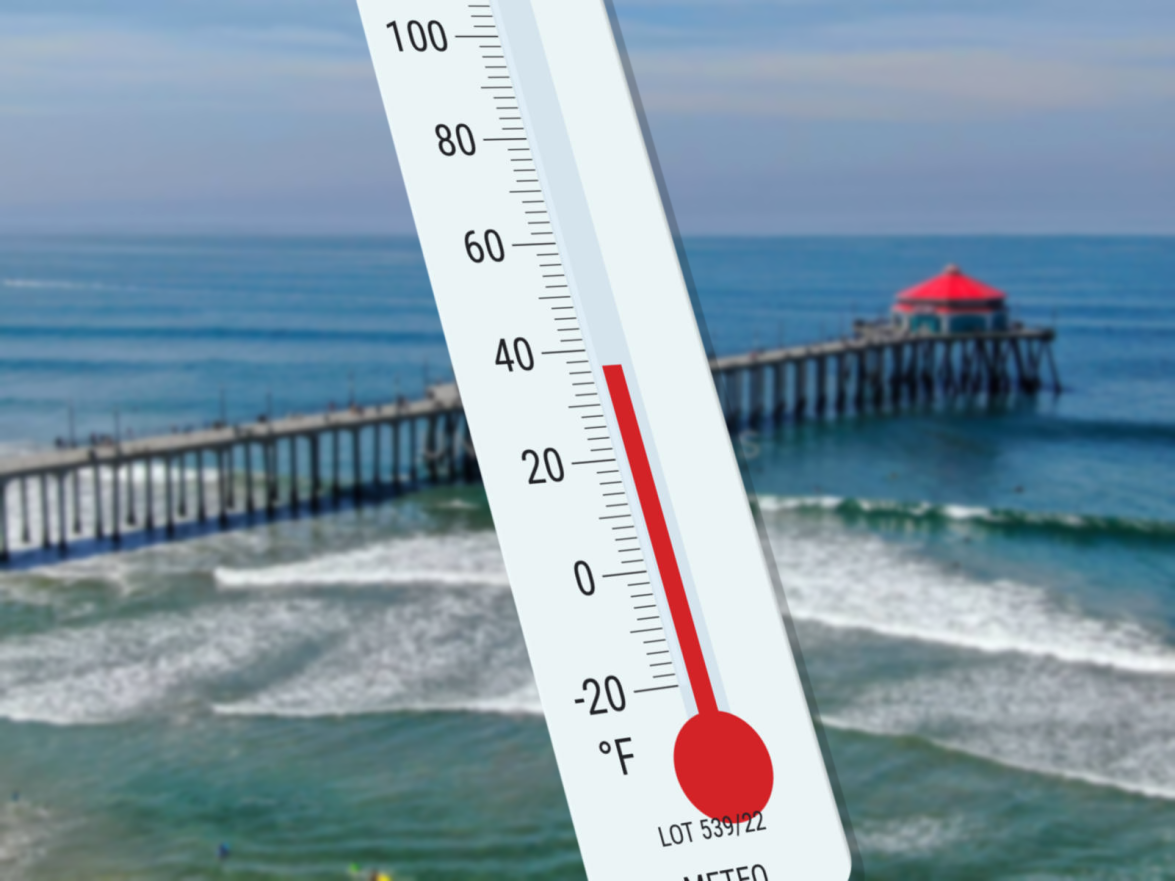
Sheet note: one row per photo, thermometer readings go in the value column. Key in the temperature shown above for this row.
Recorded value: 37 °F
